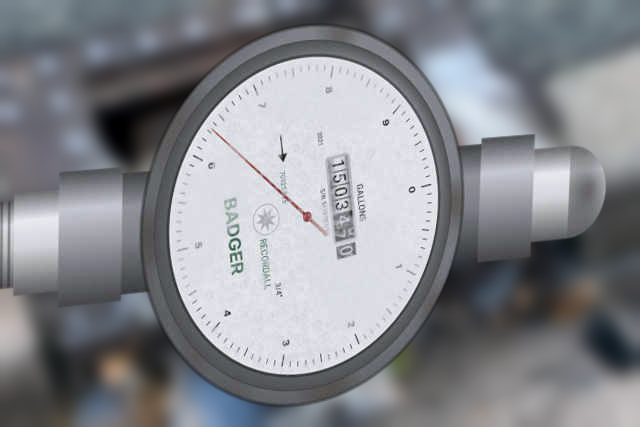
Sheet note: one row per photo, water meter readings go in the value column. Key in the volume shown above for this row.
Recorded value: 1503466.3 gal
